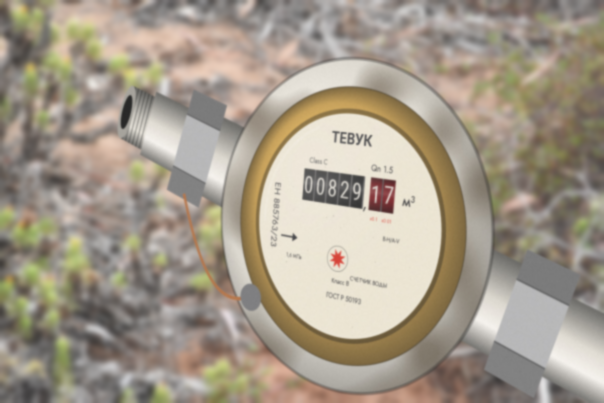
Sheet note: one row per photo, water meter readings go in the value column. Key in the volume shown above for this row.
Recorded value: 829.17 m³
